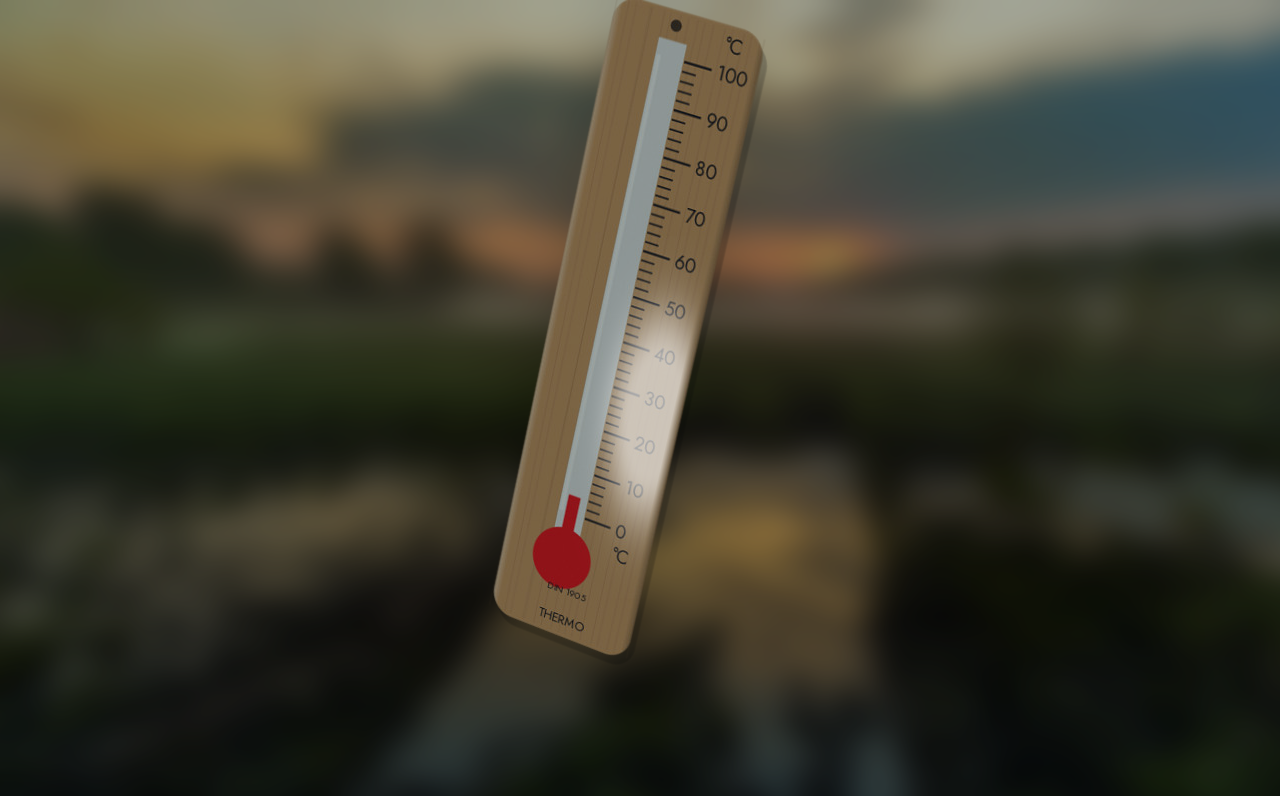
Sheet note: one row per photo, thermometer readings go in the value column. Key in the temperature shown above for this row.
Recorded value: 4 °C
